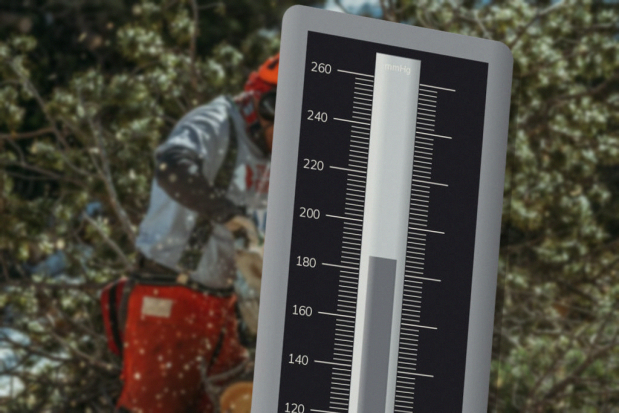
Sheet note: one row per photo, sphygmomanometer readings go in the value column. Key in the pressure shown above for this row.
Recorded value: 186 mmHg
